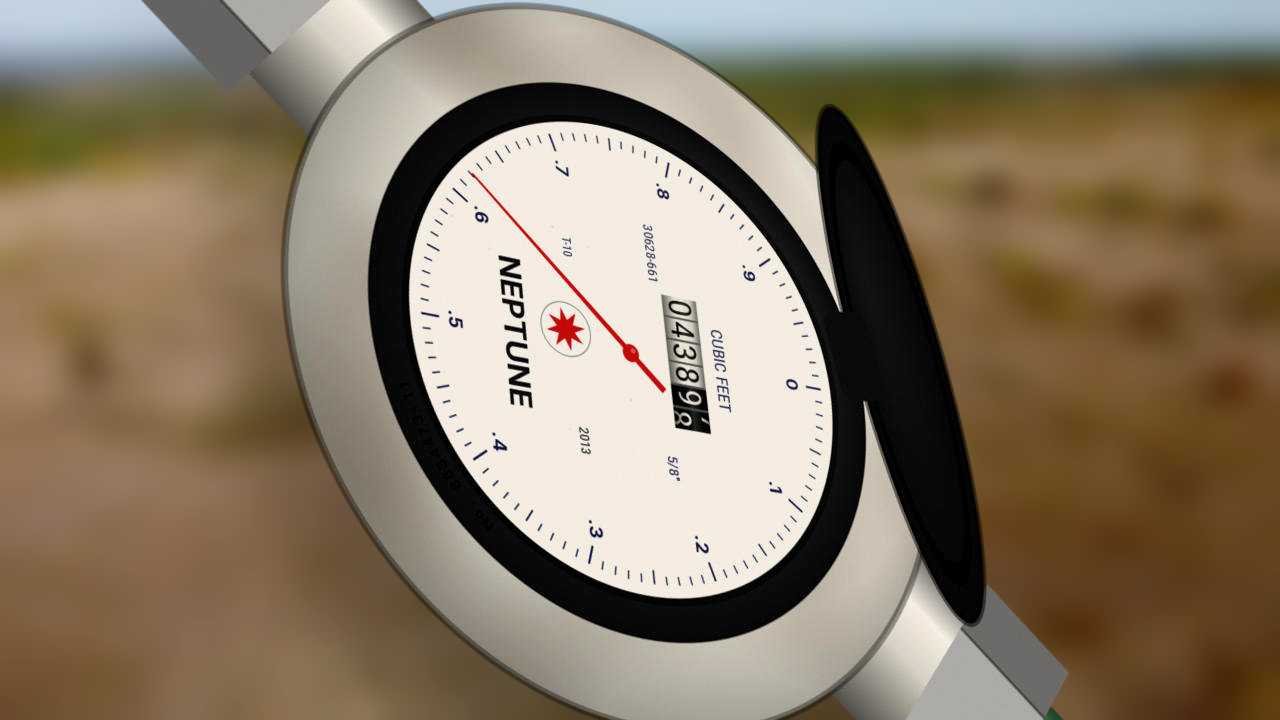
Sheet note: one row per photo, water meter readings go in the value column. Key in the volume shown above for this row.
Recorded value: 43897.62 ft³
